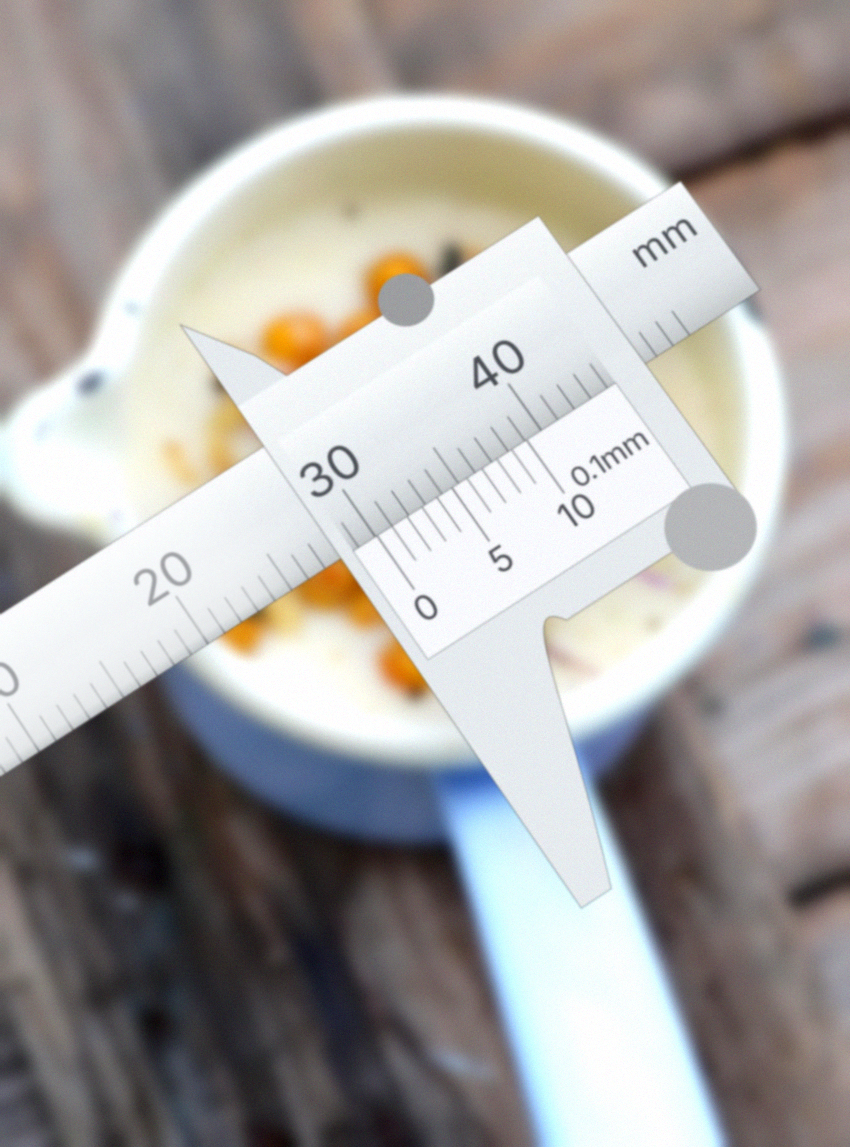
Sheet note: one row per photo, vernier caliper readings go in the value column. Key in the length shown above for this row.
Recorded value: 30.1 mm
